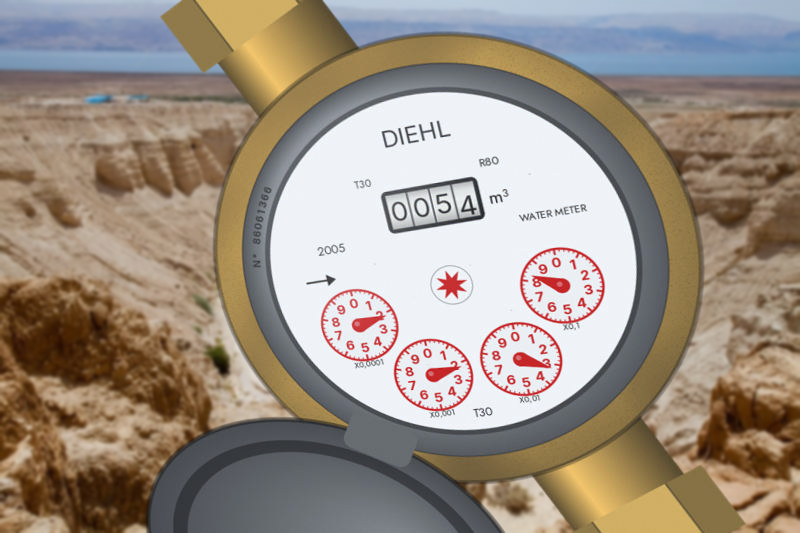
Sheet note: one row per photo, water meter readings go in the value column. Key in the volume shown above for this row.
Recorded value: 53.8322 m³
